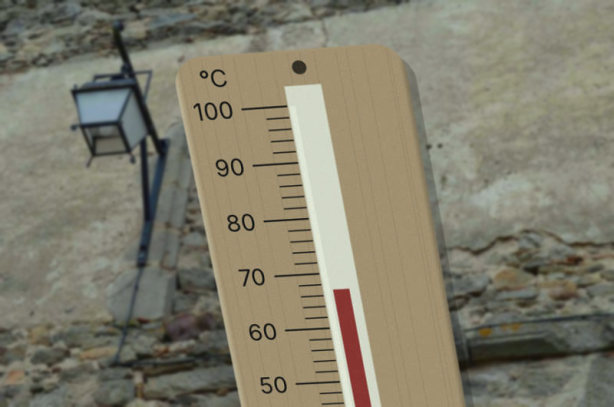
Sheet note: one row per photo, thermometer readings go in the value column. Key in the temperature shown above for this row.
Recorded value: 67 °C
